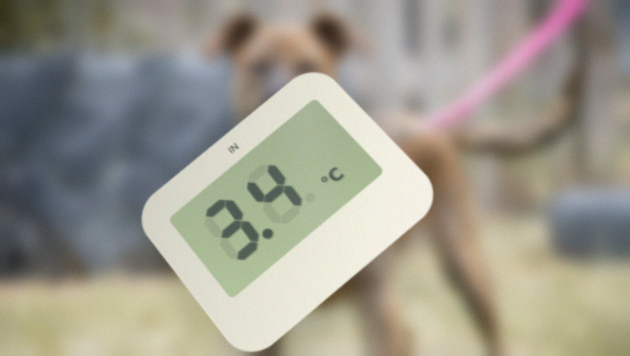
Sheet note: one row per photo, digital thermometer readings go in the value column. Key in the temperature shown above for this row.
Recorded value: 3.4 °C
